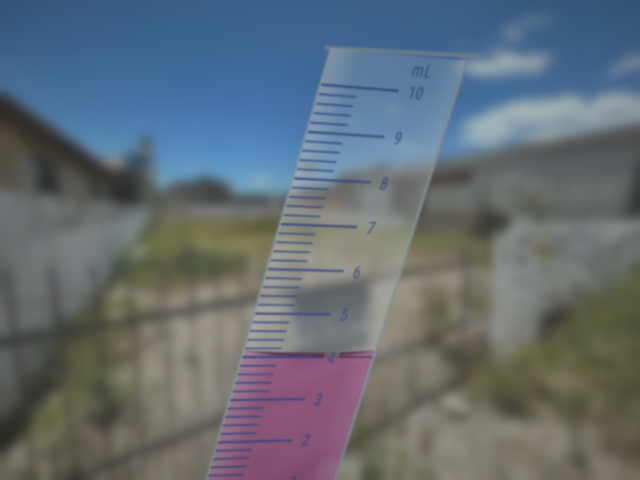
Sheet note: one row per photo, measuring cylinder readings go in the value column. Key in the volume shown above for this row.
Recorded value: 4 mL
